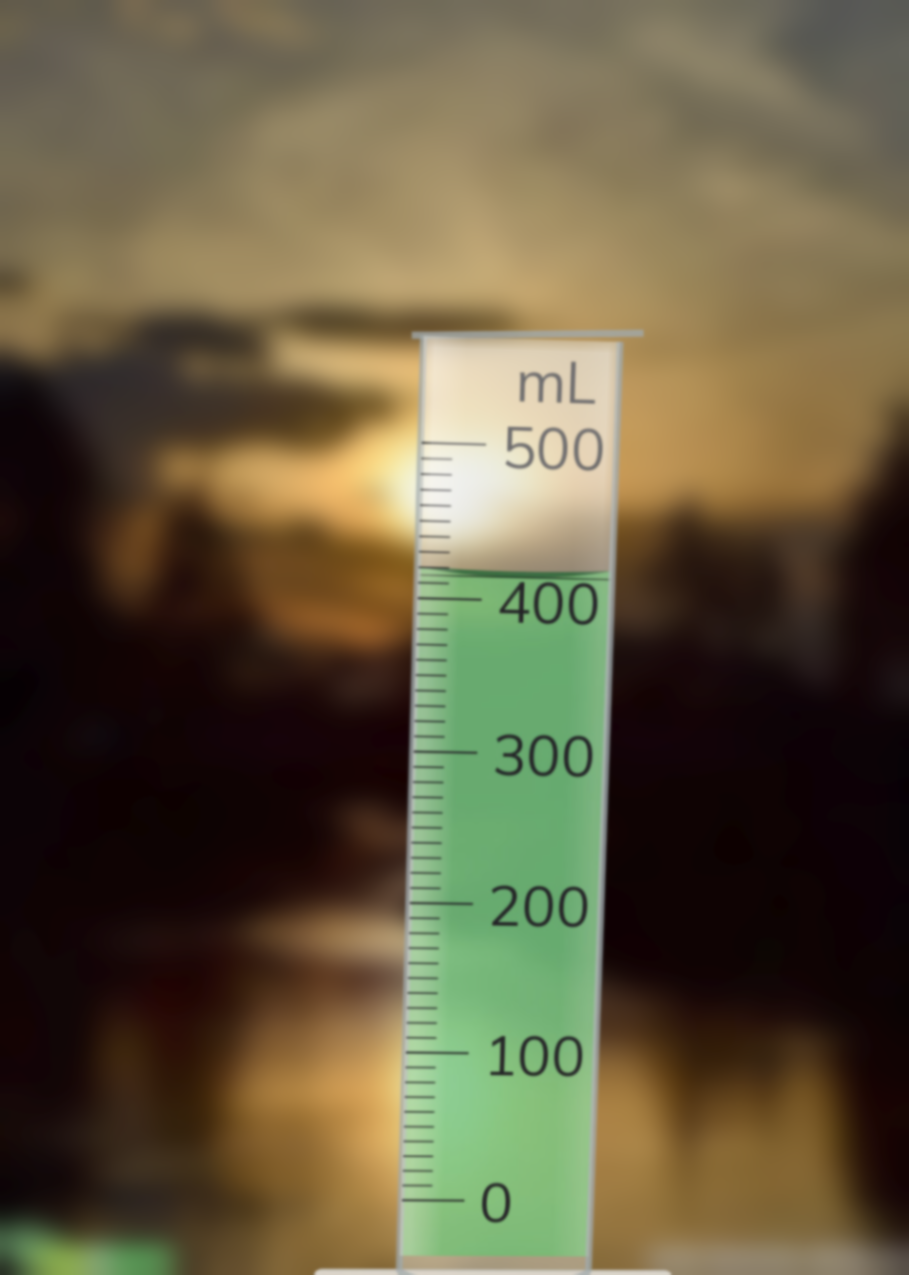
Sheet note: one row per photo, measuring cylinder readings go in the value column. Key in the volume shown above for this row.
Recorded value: 415 mL
